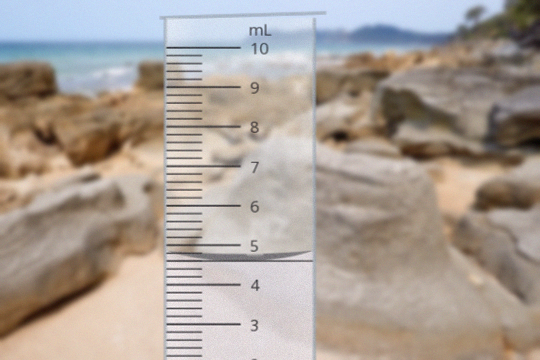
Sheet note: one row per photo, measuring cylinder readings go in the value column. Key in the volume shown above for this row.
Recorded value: 4.6 mL
